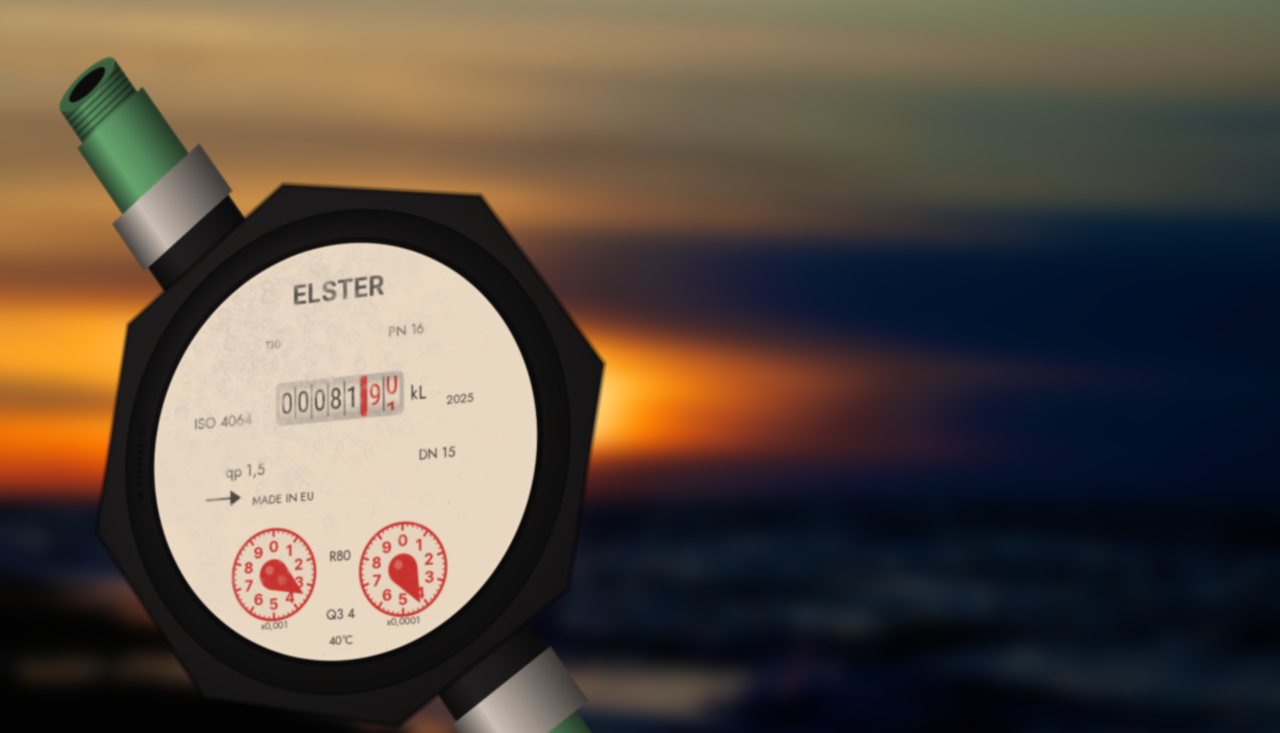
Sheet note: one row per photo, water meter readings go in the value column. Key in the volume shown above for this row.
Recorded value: 81.9034 kL
